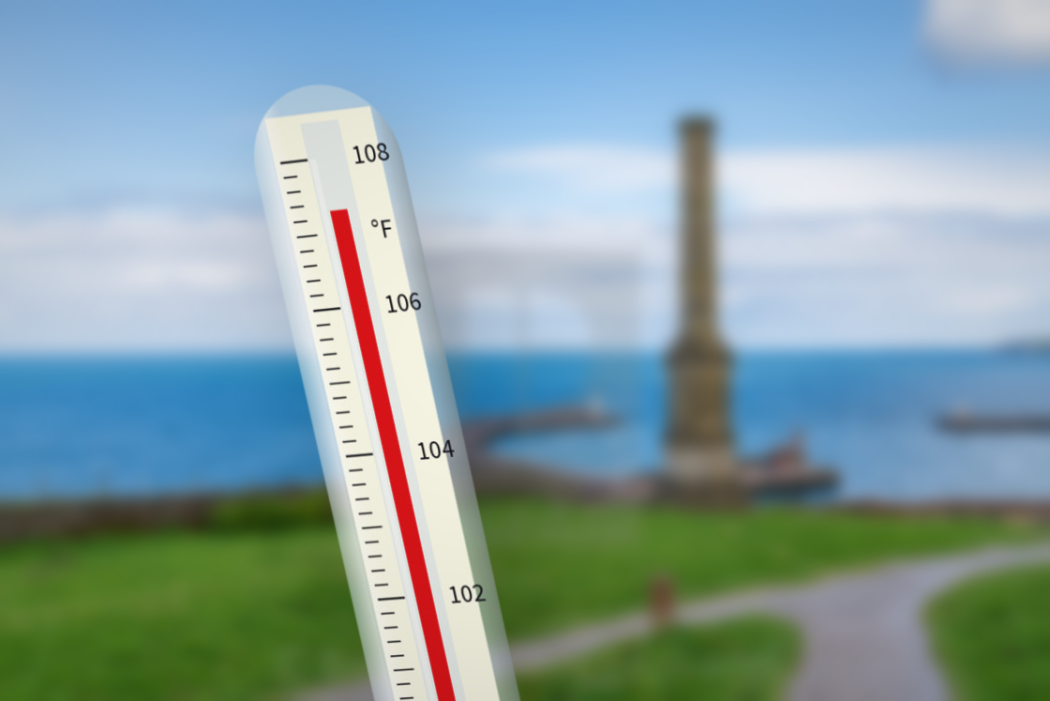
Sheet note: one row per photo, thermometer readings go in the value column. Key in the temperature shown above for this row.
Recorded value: 107.3 °F
